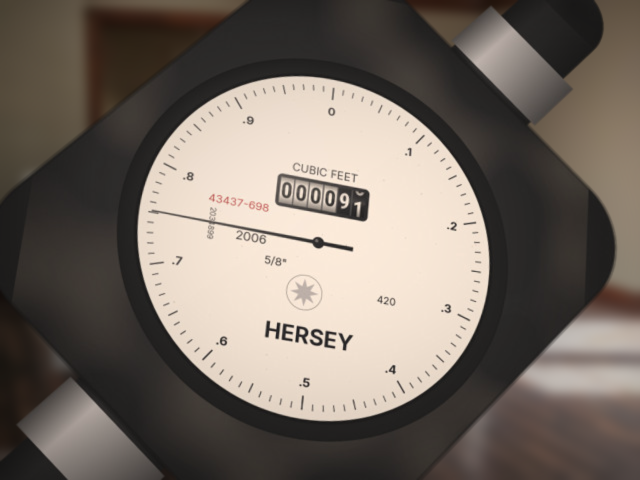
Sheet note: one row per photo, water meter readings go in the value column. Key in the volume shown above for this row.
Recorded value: 90.75 ft³
